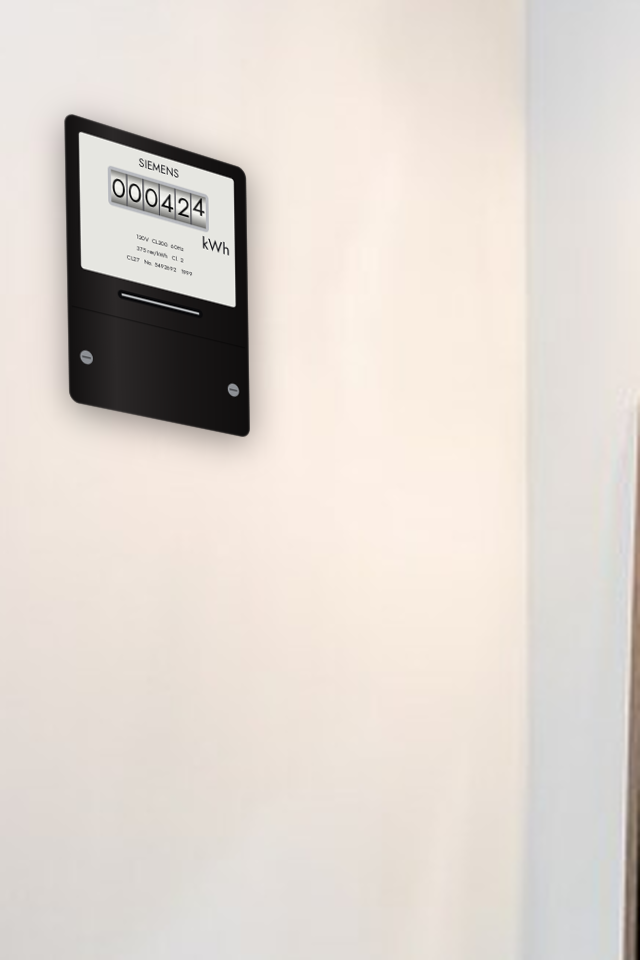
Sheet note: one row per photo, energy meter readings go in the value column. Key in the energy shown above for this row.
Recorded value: 424 kWh
